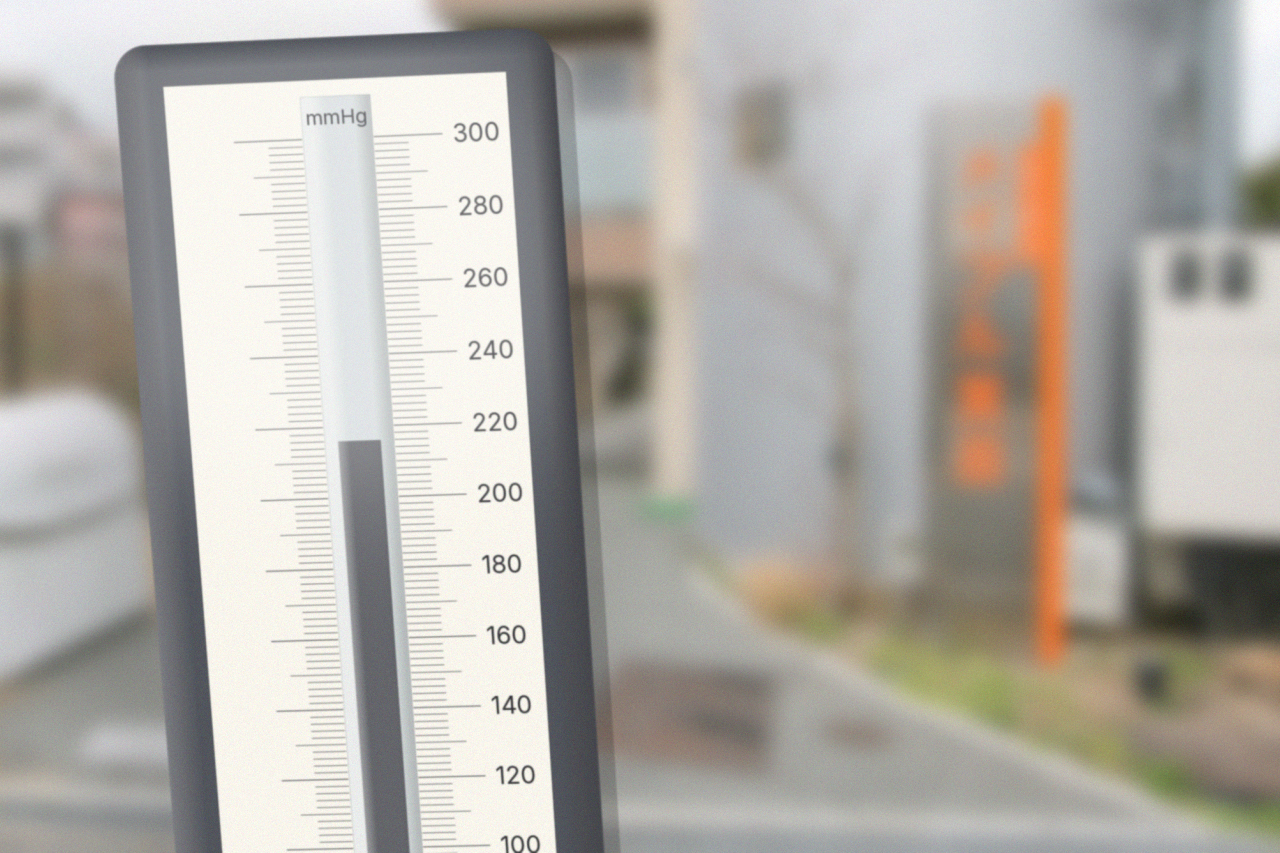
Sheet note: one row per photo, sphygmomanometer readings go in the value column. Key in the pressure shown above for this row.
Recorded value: 216 mmHg
